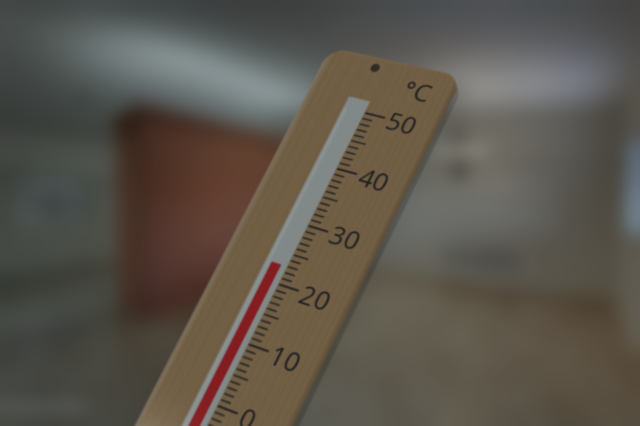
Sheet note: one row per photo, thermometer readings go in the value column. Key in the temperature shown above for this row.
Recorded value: 23 °C
